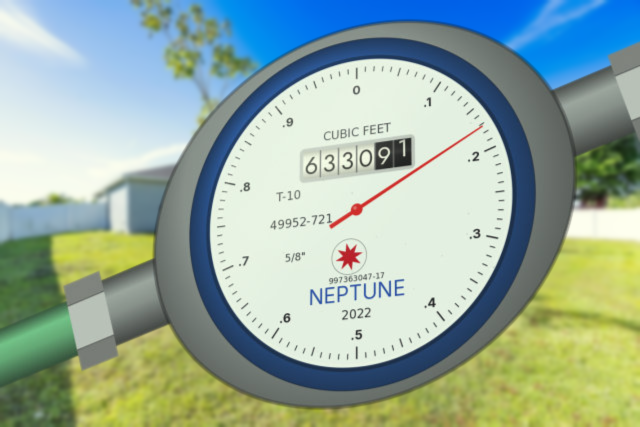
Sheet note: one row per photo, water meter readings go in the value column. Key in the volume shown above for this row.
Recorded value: 633091.17 ft³
